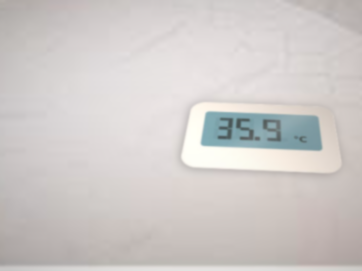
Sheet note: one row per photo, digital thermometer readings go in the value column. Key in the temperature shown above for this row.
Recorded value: 35.9 °C
